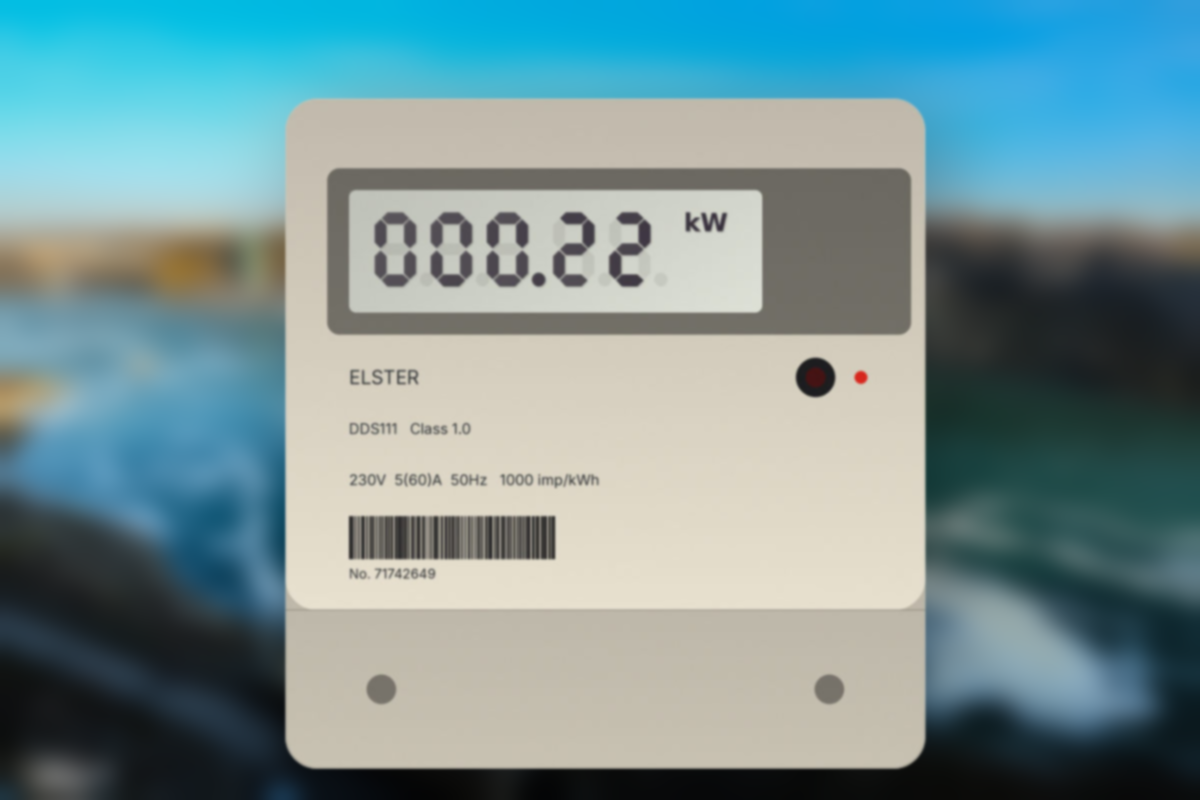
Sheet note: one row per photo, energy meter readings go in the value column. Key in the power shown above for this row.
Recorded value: 0.22 kW
